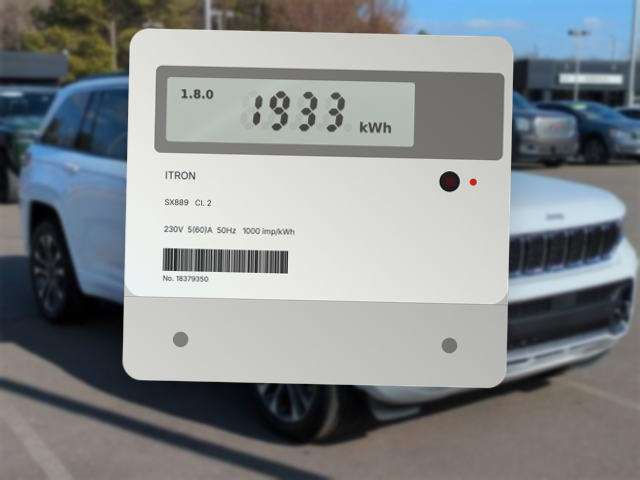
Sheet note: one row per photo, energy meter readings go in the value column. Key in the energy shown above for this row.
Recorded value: 1933 kWh
